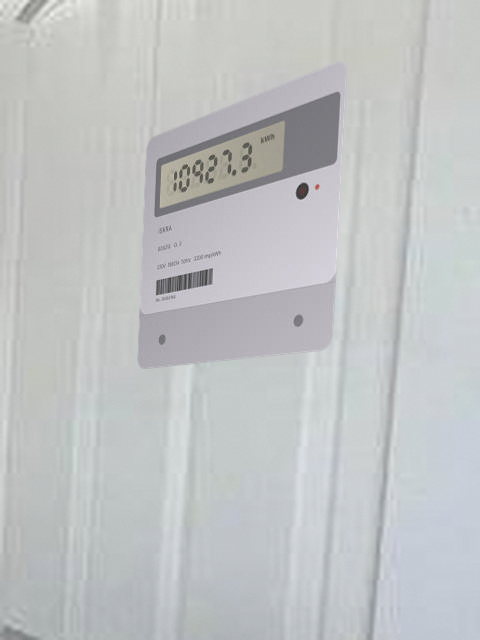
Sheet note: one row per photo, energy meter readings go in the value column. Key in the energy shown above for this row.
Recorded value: 10927.3 kWh
